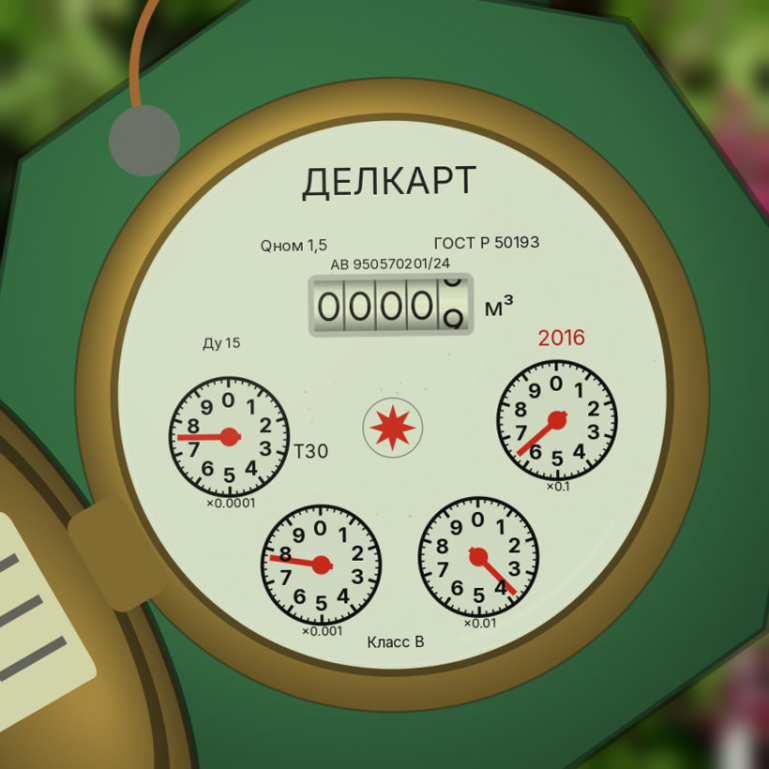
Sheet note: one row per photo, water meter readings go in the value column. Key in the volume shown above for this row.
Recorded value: 8.6377 m³
